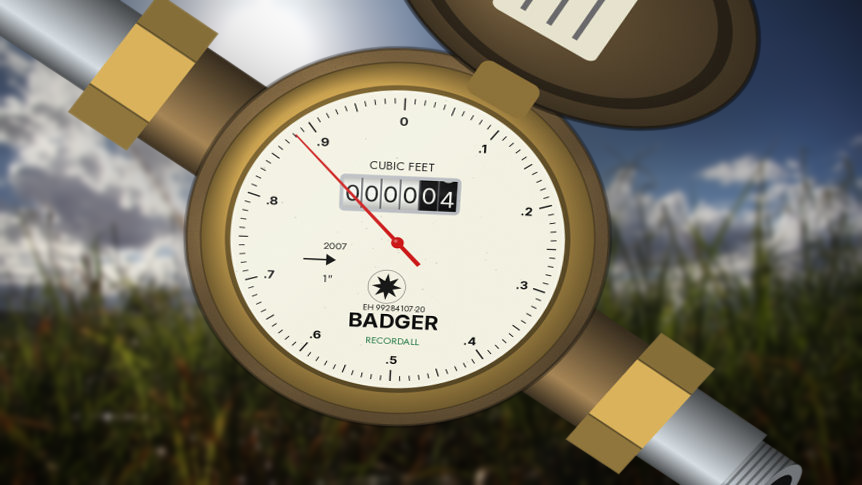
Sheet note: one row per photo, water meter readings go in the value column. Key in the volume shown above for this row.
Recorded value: 3.88 ft³
